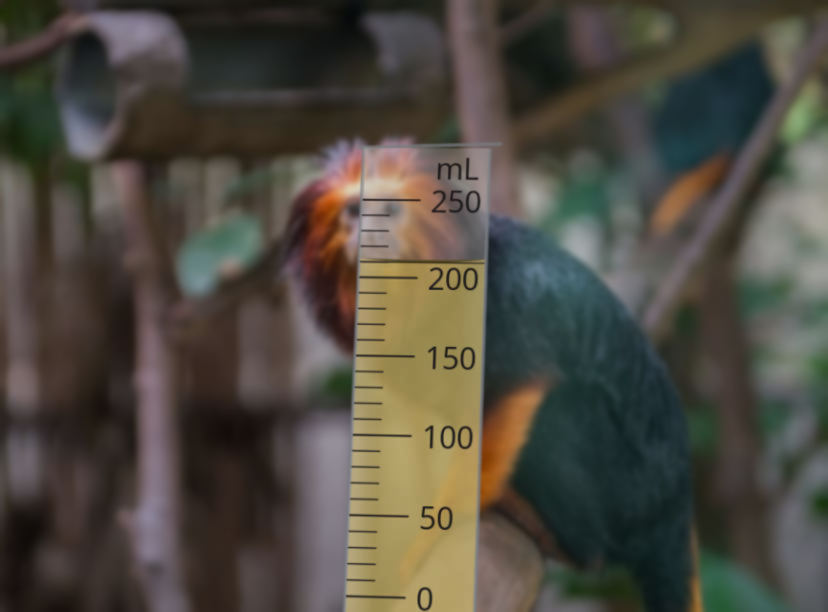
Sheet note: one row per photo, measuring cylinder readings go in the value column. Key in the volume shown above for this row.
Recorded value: 210 mL
